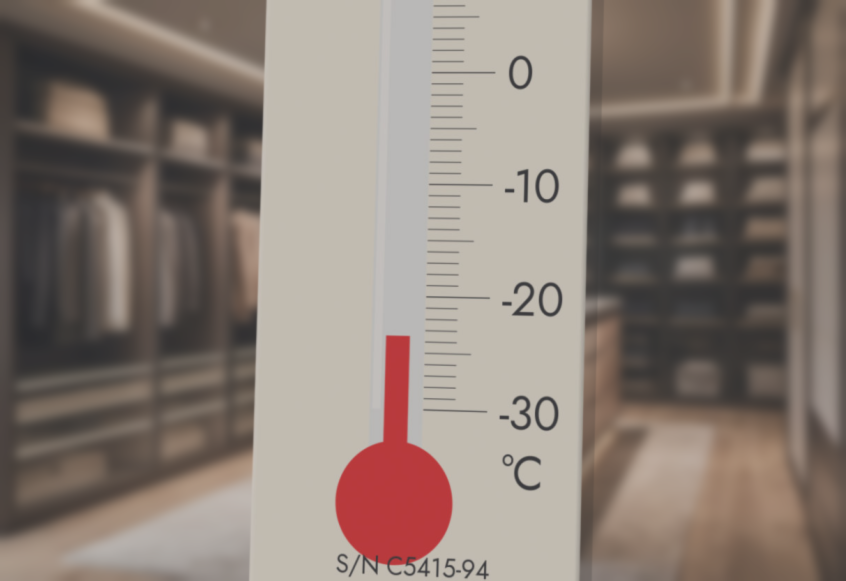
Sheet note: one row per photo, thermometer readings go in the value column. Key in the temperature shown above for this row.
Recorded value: -23.5 °C
